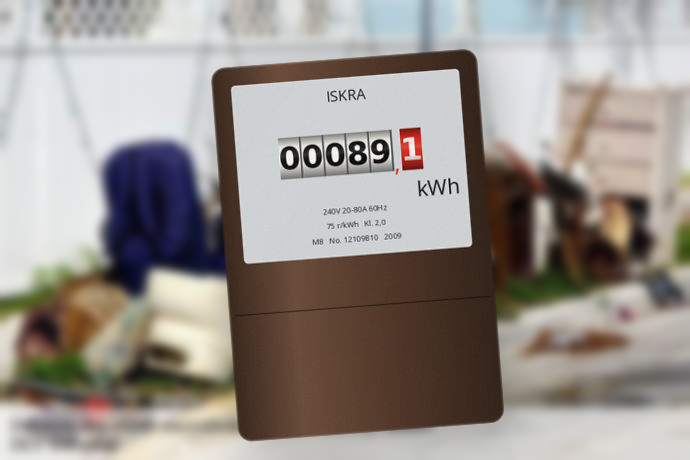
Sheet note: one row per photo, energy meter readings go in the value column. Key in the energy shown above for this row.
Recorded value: 89.1 kWh
